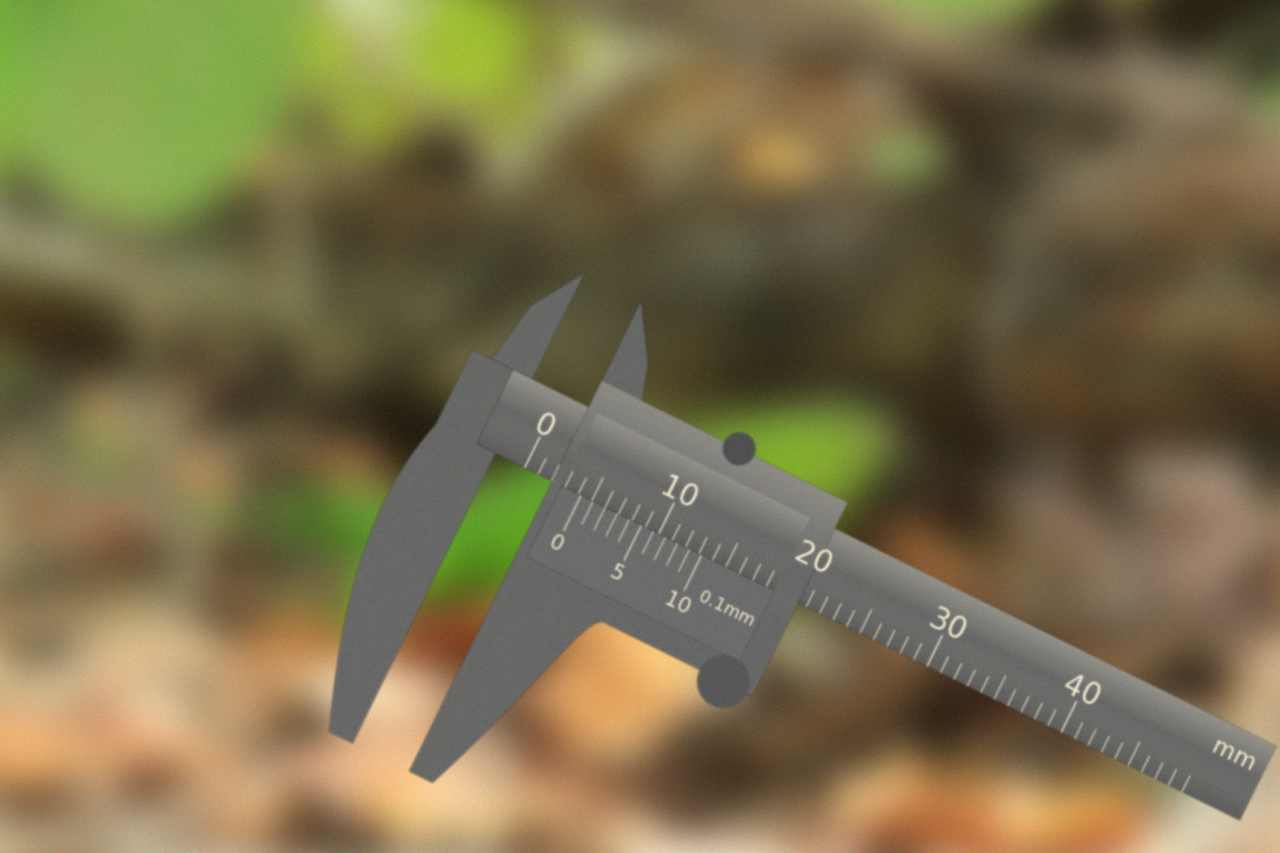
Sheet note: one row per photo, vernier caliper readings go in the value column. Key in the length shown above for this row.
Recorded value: 4.2 mm
